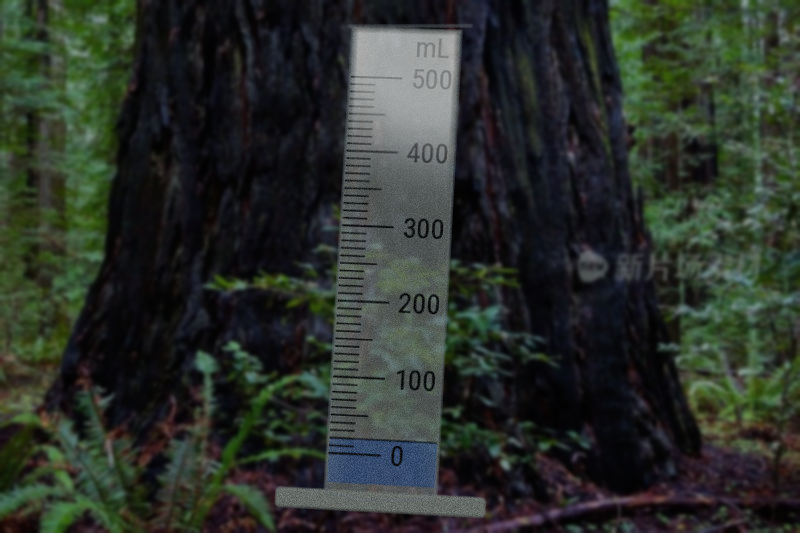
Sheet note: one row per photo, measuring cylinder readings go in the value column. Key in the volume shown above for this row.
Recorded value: 20 mL
